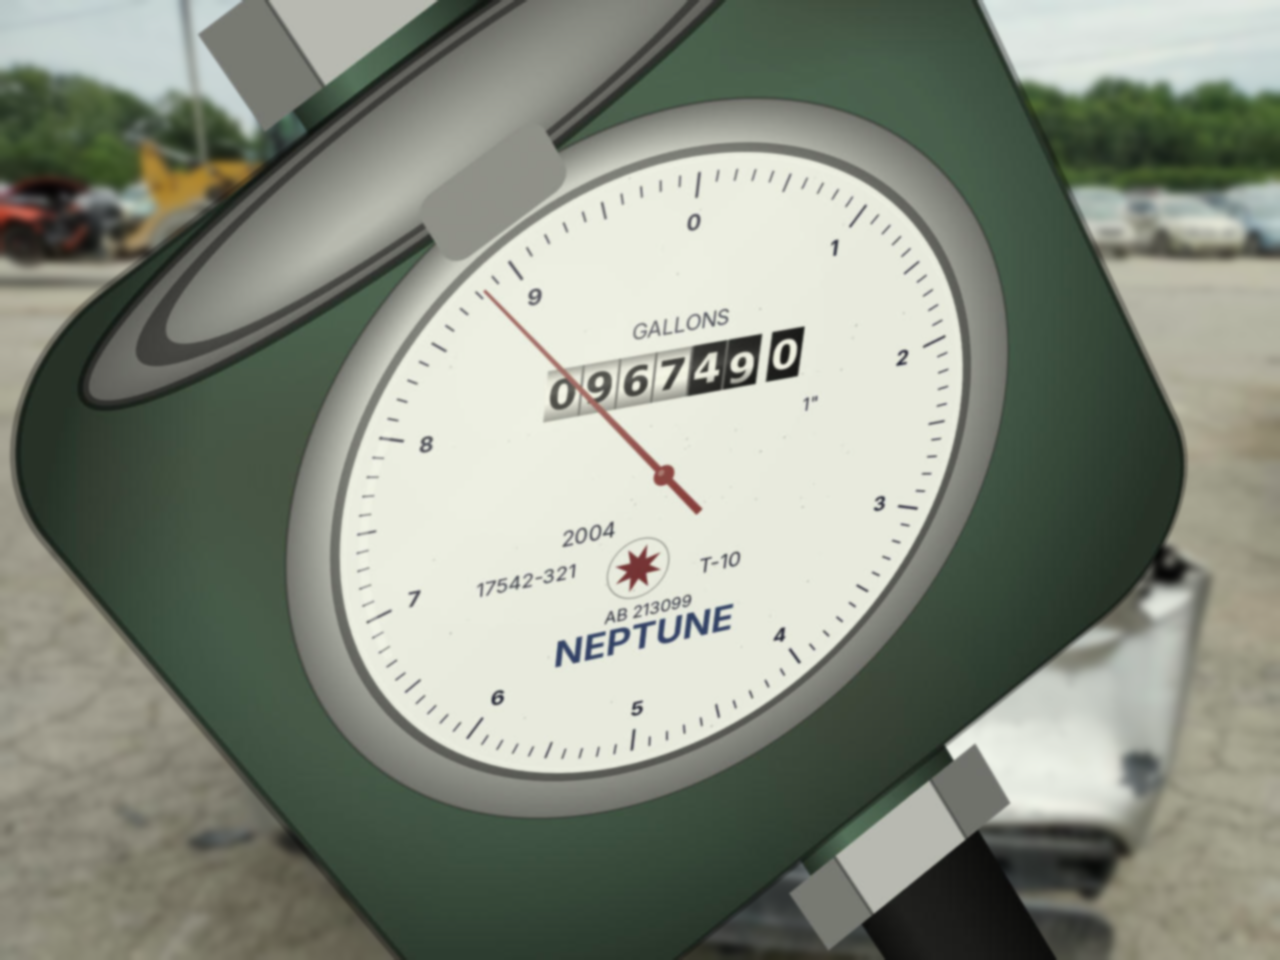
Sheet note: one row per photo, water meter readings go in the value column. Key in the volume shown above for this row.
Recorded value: 967488.8 gal
